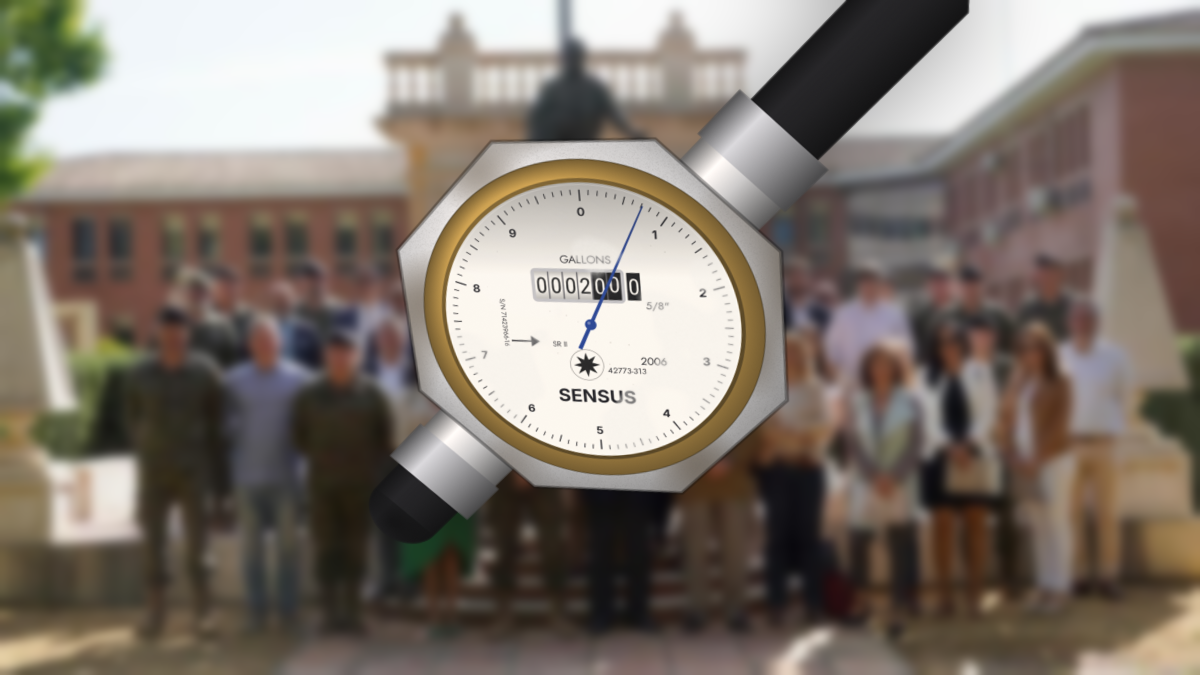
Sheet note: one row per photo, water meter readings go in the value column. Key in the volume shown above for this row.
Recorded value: 2000.7 gal
